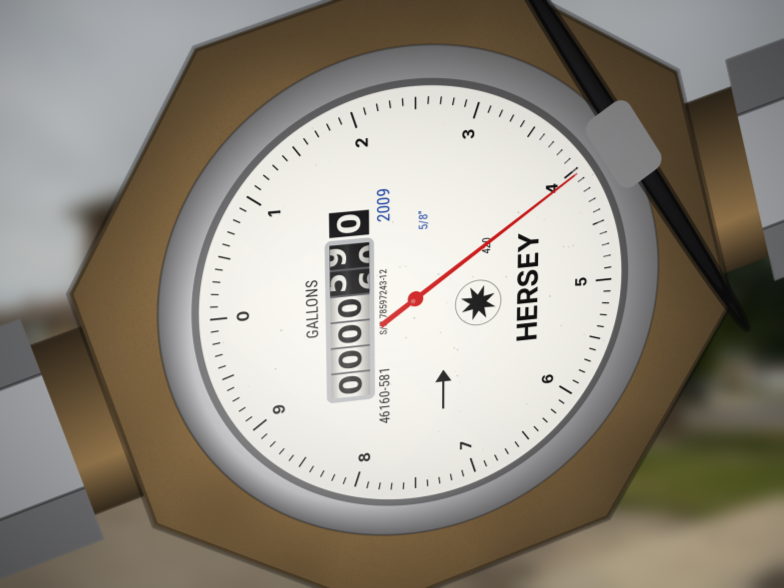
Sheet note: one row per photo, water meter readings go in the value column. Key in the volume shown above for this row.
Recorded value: 594.0 gal
